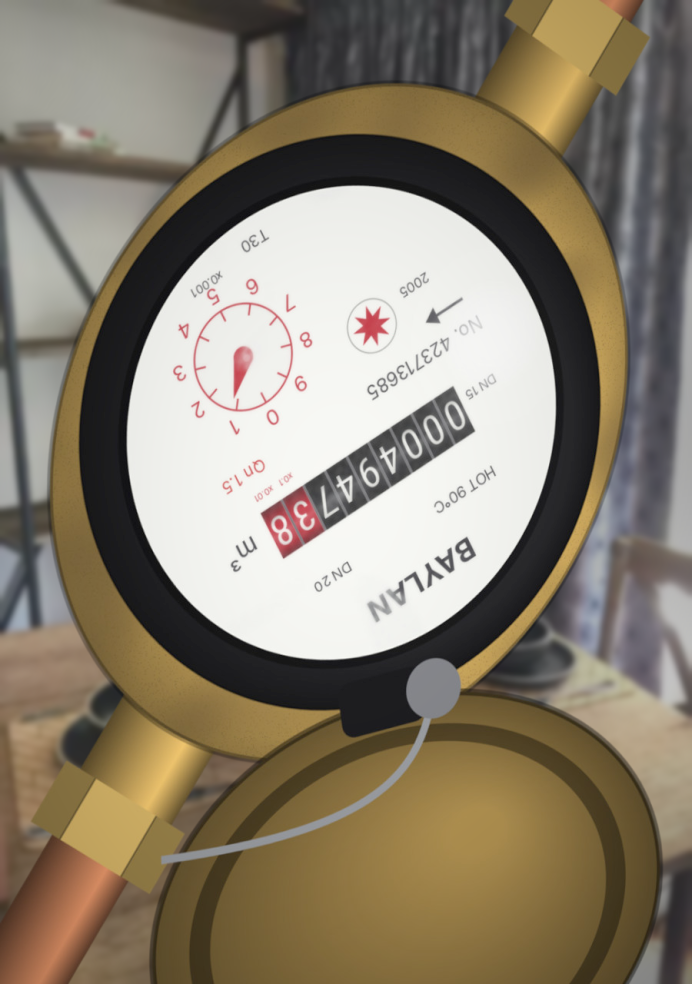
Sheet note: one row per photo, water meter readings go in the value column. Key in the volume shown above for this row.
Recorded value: 4947.381 m³
